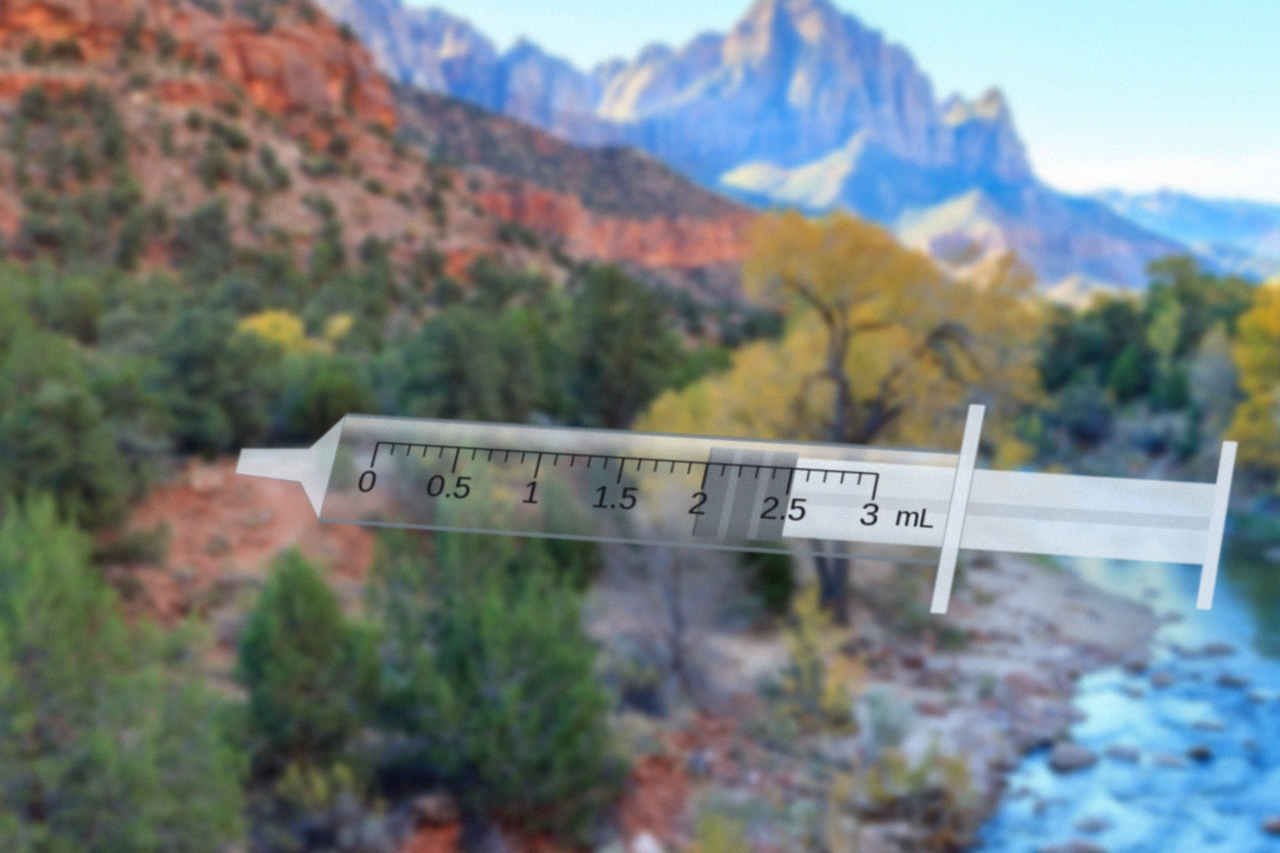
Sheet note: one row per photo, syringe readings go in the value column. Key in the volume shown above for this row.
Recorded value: 2 mL
